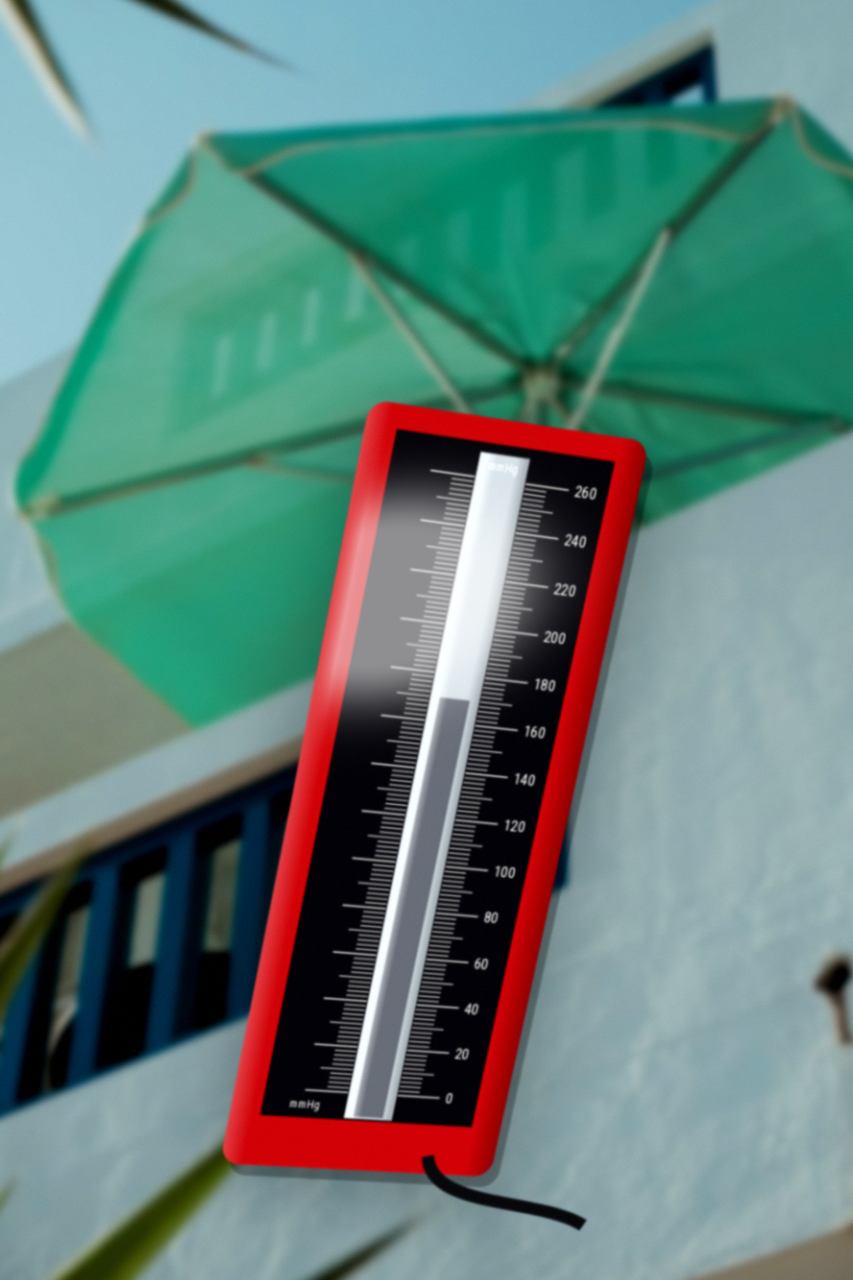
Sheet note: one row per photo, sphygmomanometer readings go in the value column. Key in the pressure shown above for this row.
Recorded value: 170 mmHg
